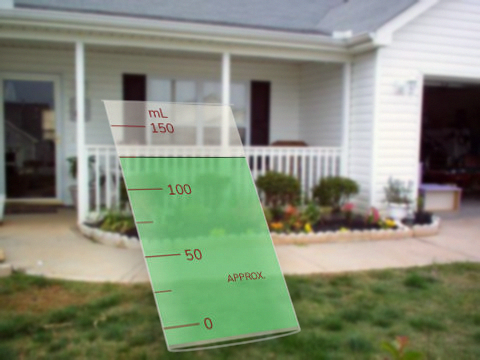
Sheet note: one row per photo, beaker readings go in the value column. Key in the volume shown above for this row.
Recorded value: 125 mL
